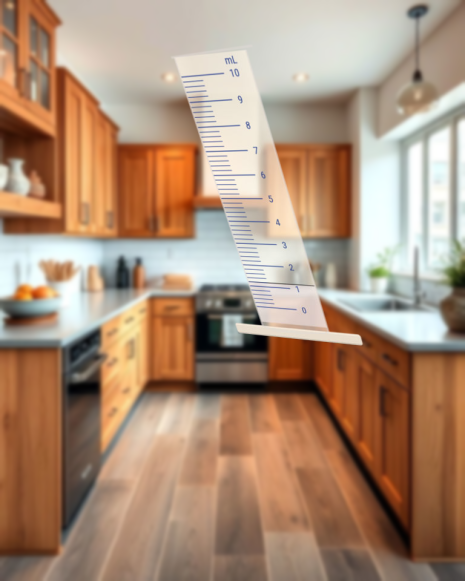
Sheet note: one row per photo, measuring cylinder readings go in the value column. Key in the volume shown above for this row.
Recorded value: 1.2 mL
